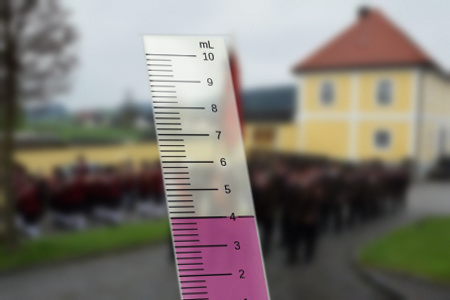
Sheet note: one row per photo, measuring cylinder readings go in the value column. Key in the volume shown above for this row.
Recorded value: 4 mL
